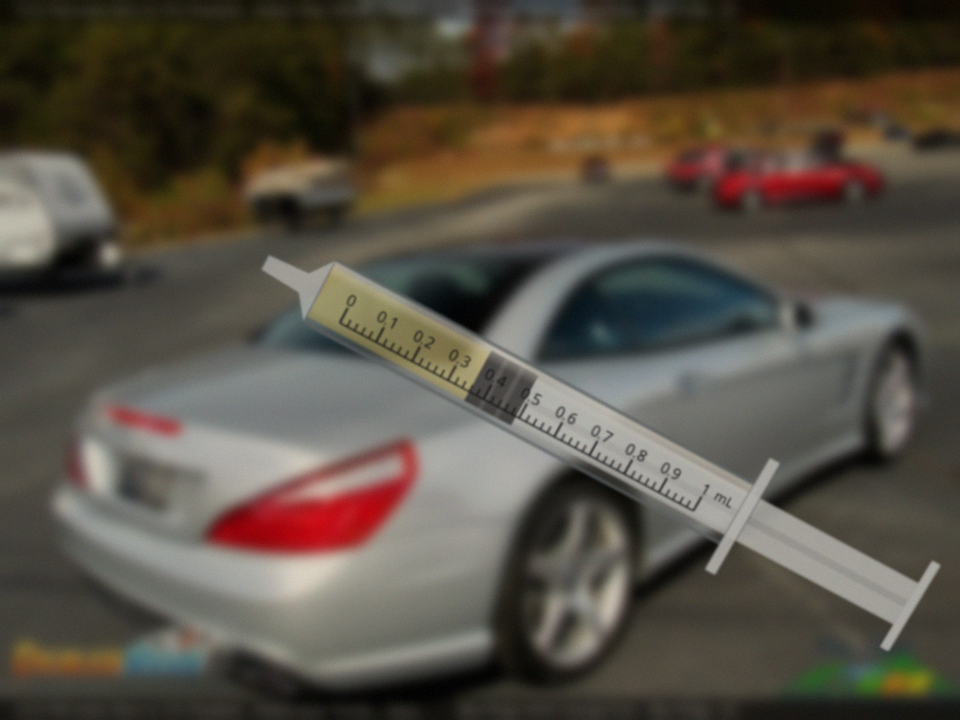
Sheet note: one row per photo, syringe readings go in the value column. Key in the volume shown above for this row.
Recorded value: 0.36 mL
